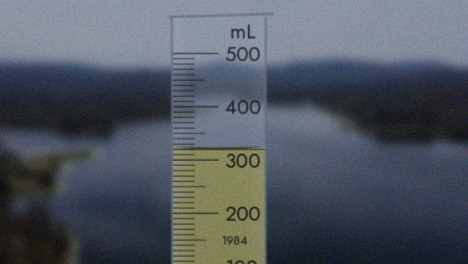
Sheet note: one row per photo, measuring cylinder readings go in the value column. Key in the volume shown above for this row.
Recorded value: 320 mL
